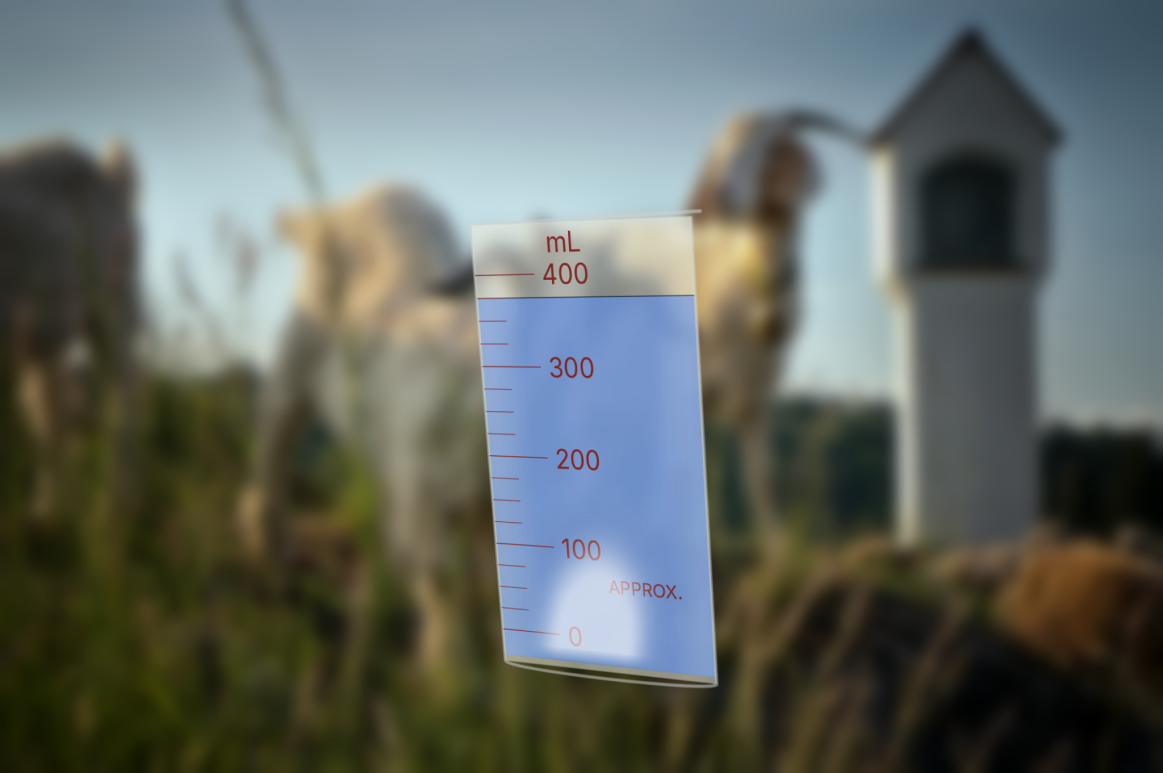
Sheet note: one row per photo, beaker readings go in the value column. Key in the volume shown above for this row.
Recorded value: 375 mL
